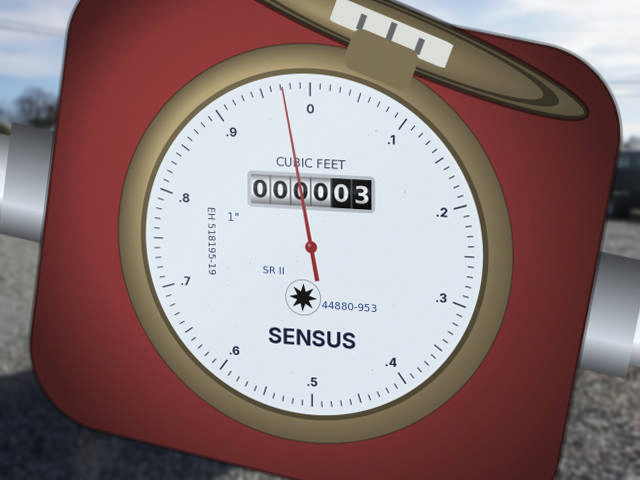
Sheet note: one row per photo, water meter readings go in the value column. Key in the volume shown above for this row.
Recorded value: 2.97 ft³
